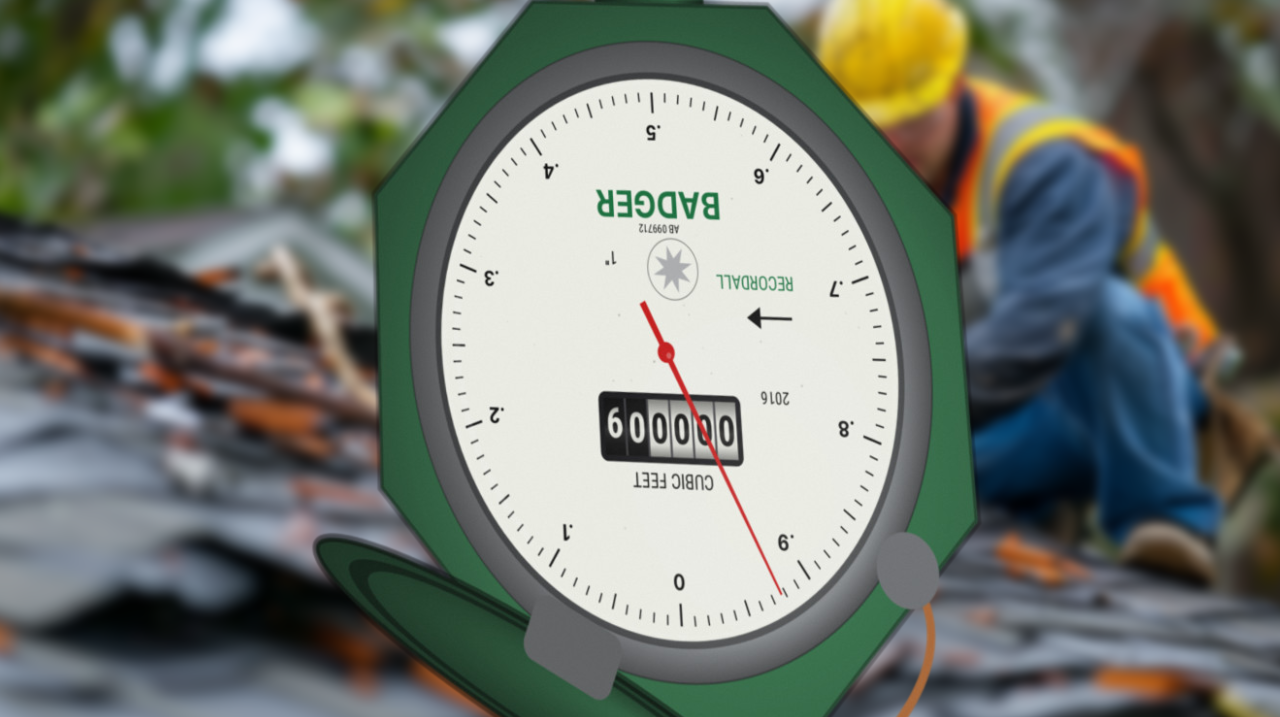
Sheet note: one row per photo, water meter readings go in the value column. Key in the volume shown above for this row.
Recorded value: 8.92 ft³
